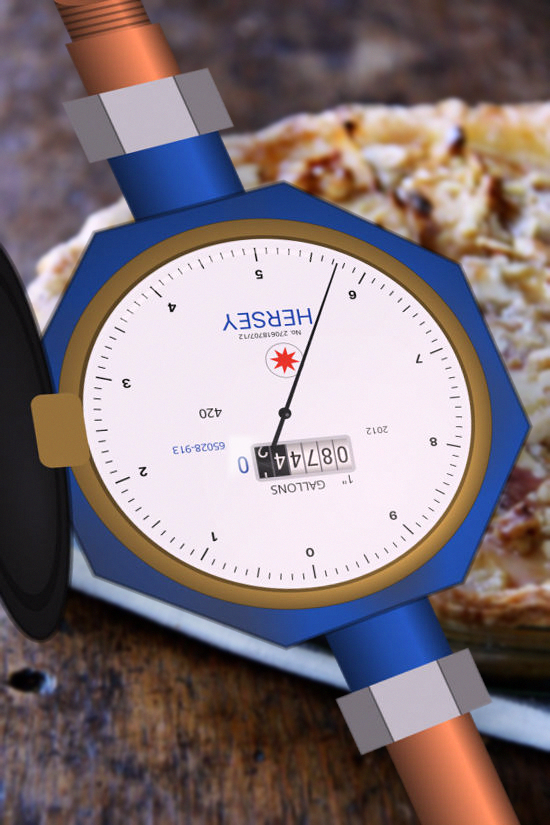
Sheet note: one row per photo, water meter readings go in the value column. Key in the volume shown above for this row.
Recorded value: 874415.7 gal
